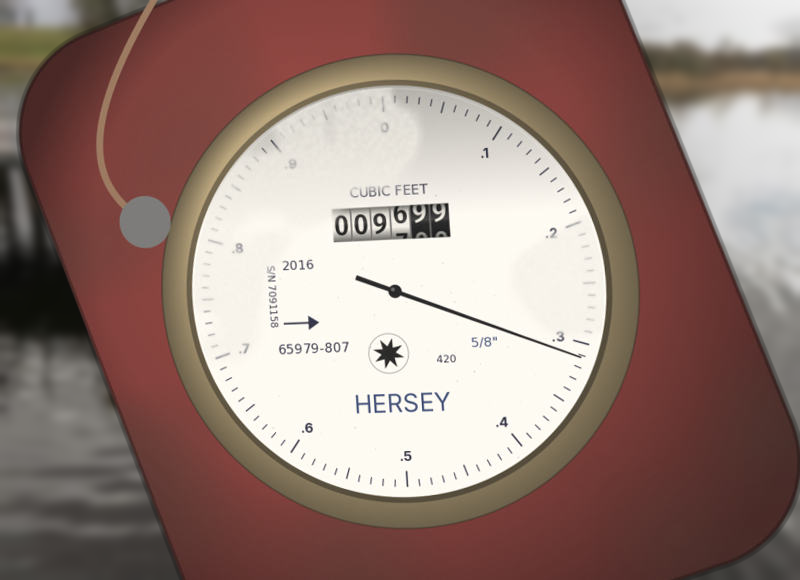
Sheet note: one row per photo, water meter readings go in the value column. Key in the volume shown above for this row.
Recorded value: 9699.31 ft³
